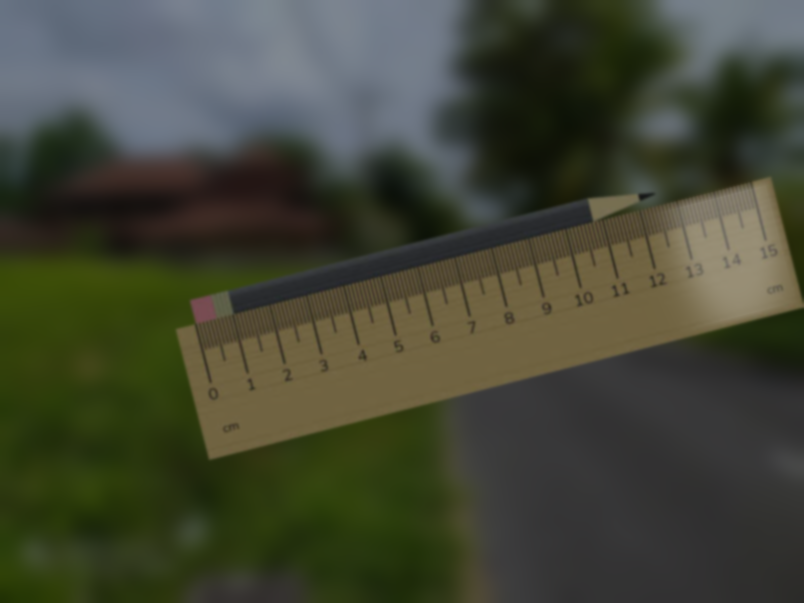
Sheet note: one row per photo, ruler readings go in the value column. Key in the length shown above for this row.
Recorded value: 12.5 cm
